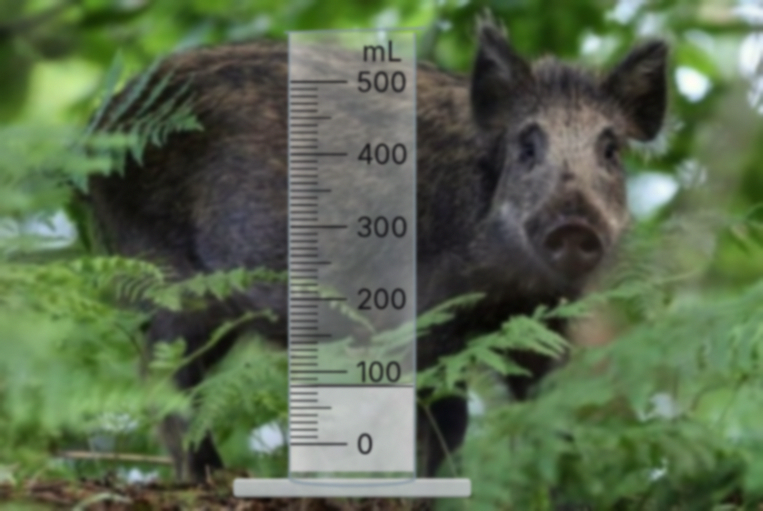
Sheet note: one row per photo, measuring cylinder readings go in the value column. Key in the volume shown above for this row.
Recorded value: 80 mL
